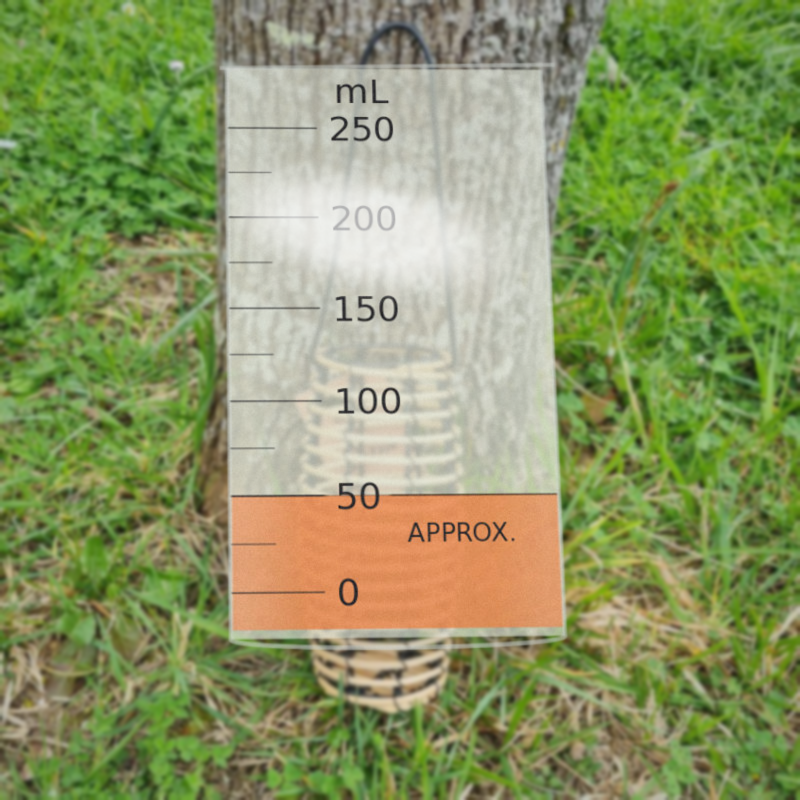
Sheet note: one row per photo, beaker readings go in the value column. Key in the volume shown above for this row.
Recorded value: 50 mL
